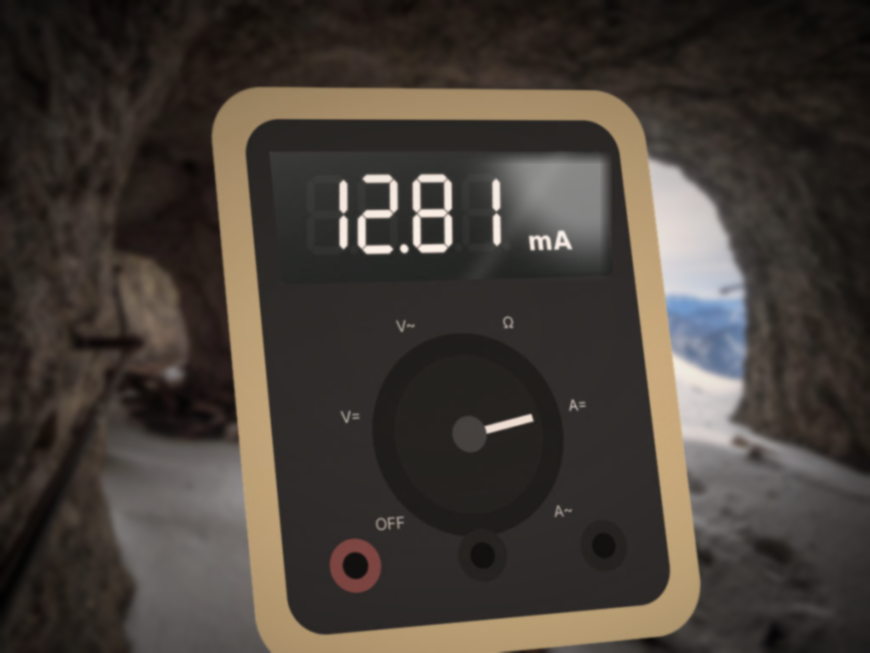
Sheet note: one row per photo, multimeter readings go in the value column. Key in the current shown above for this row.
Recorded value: 12.81 mA
